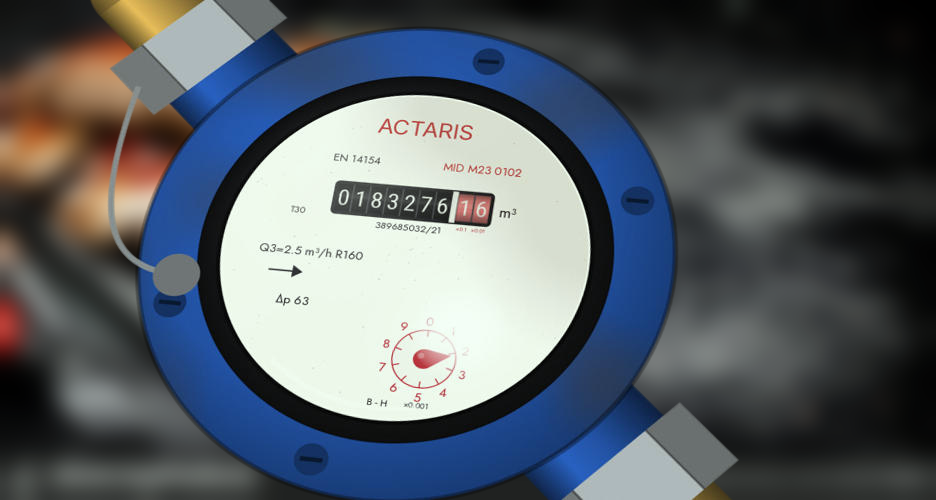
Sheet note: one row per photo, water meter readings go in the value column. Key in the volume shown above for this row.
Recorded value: 183276.162 m³
